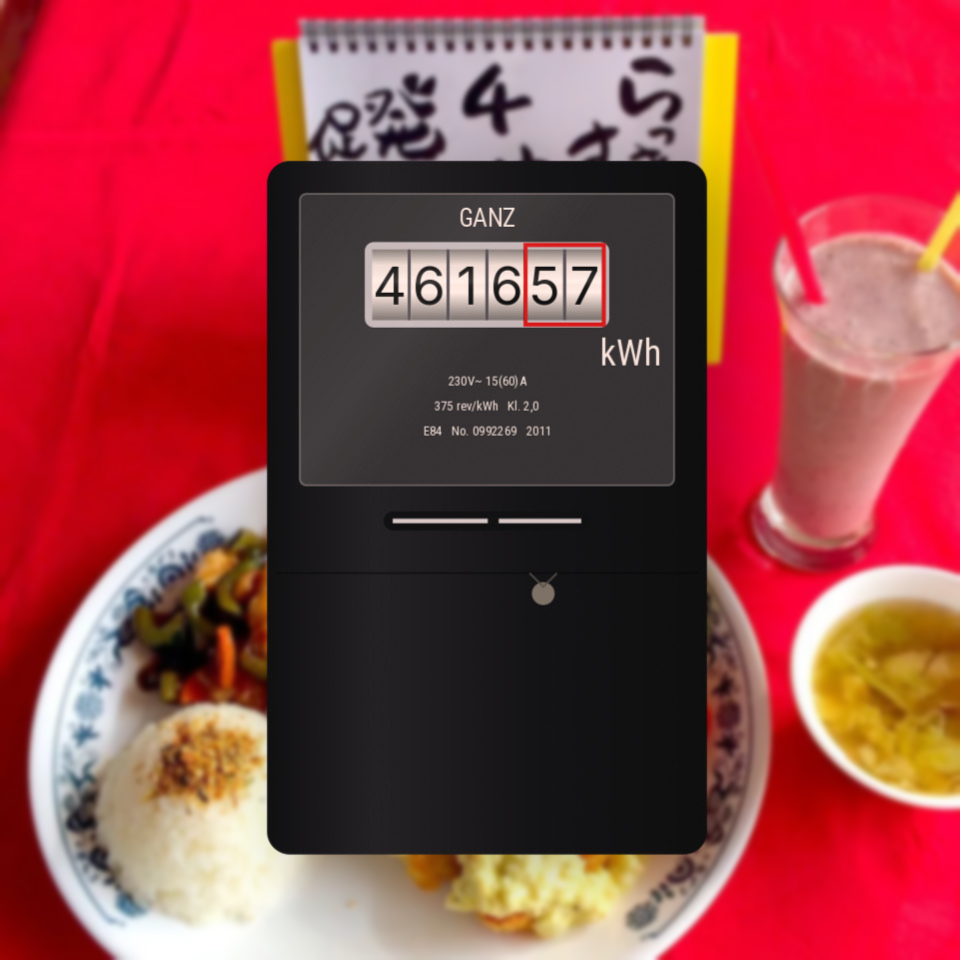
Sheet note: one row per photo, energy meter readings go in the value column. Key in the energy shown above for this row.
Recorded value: 4616.57 kWh
